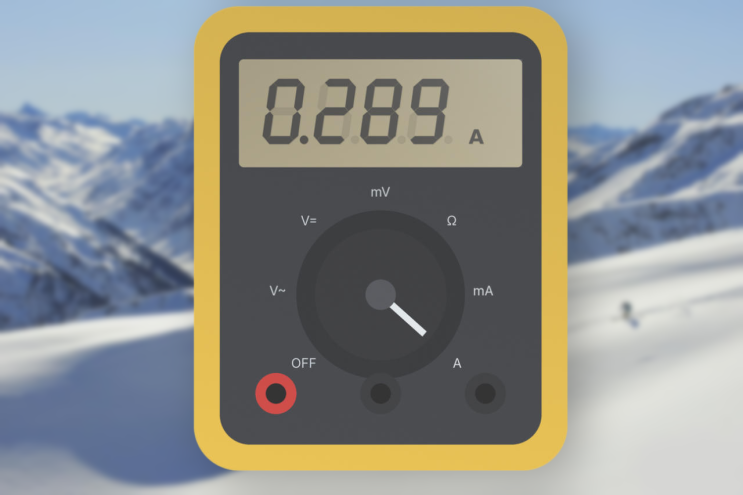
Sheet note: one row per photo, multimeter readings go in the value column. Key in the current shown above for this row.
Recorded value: 0.289 A
